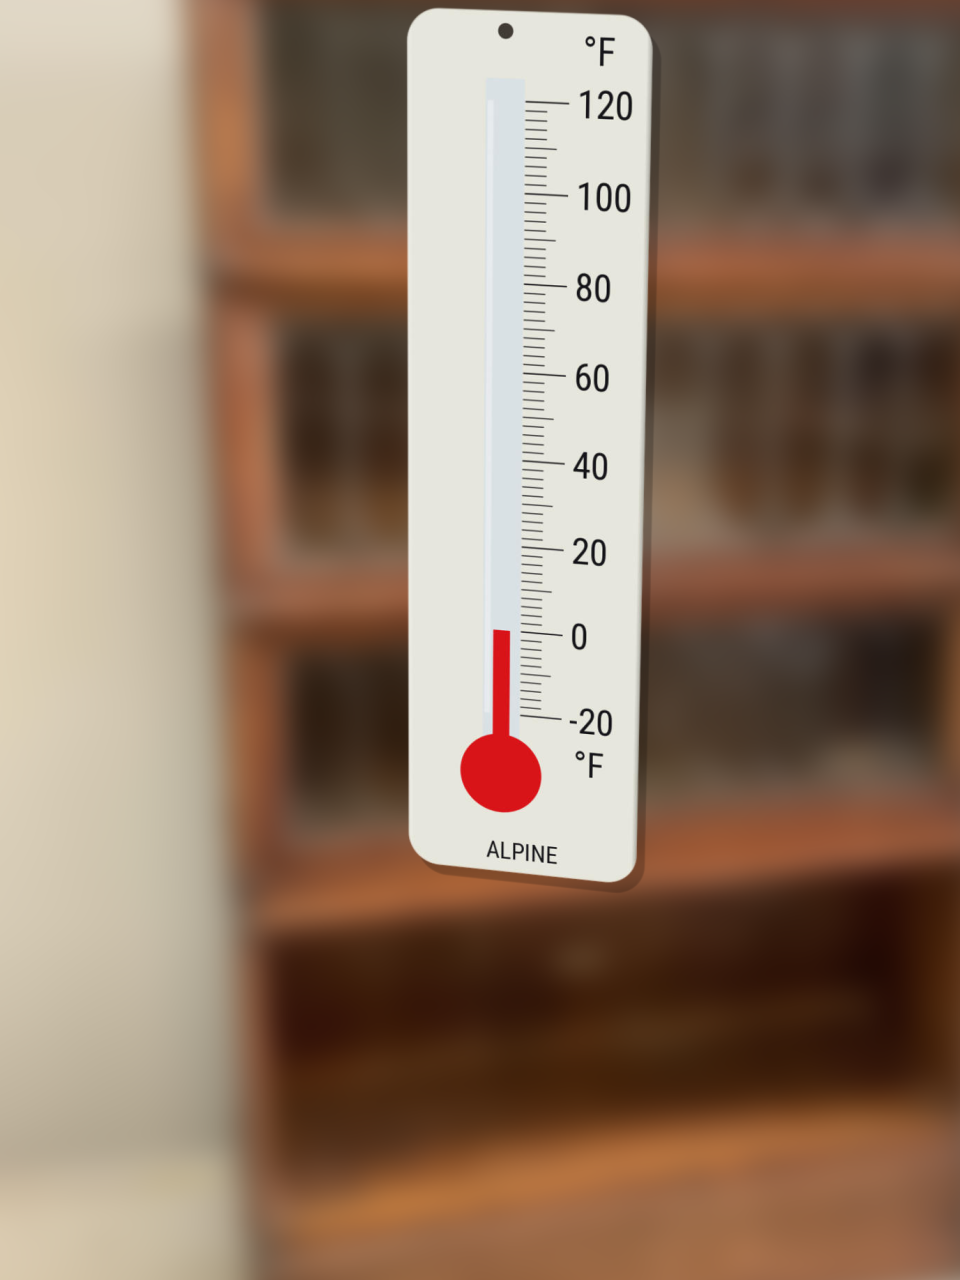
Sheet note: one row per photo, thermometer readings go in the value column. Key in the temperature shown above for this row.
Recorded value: 0 °F
